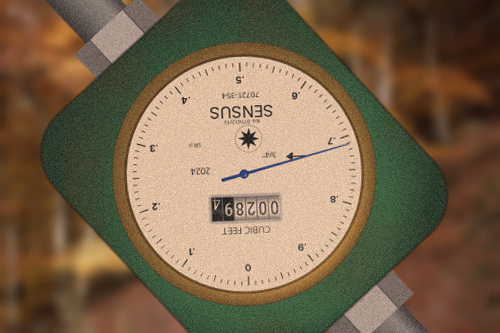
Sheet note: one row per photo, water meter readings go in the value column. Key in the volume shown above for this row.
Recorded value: 2893.71 ft³
